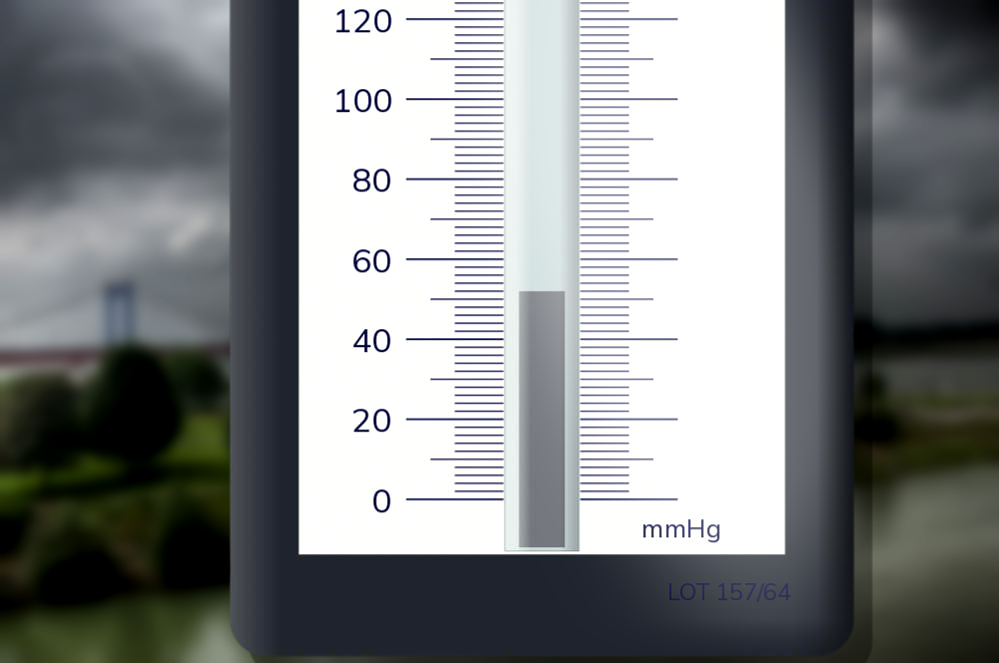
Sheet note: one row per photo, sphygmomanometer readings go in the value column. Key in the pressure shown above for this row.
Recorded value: 52 mmHg
